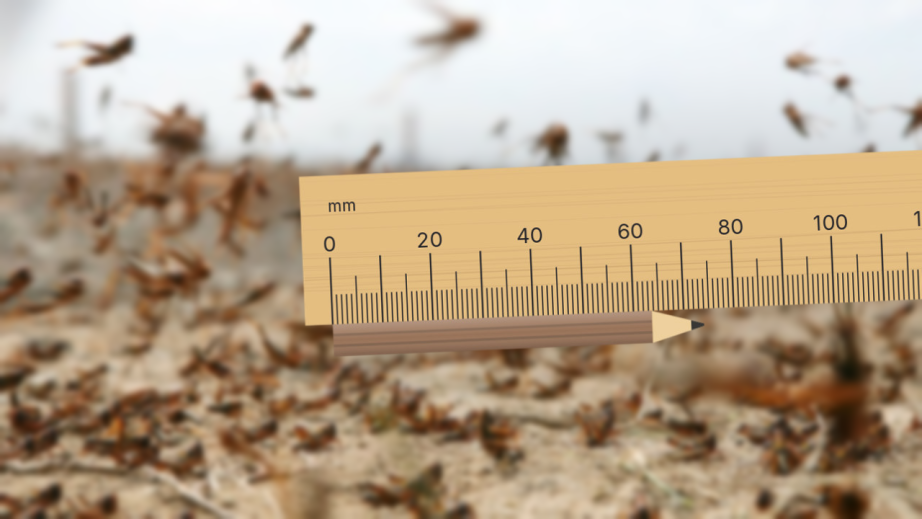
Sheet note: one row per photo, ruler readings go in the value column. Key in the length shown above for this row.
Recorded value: 74 mm
